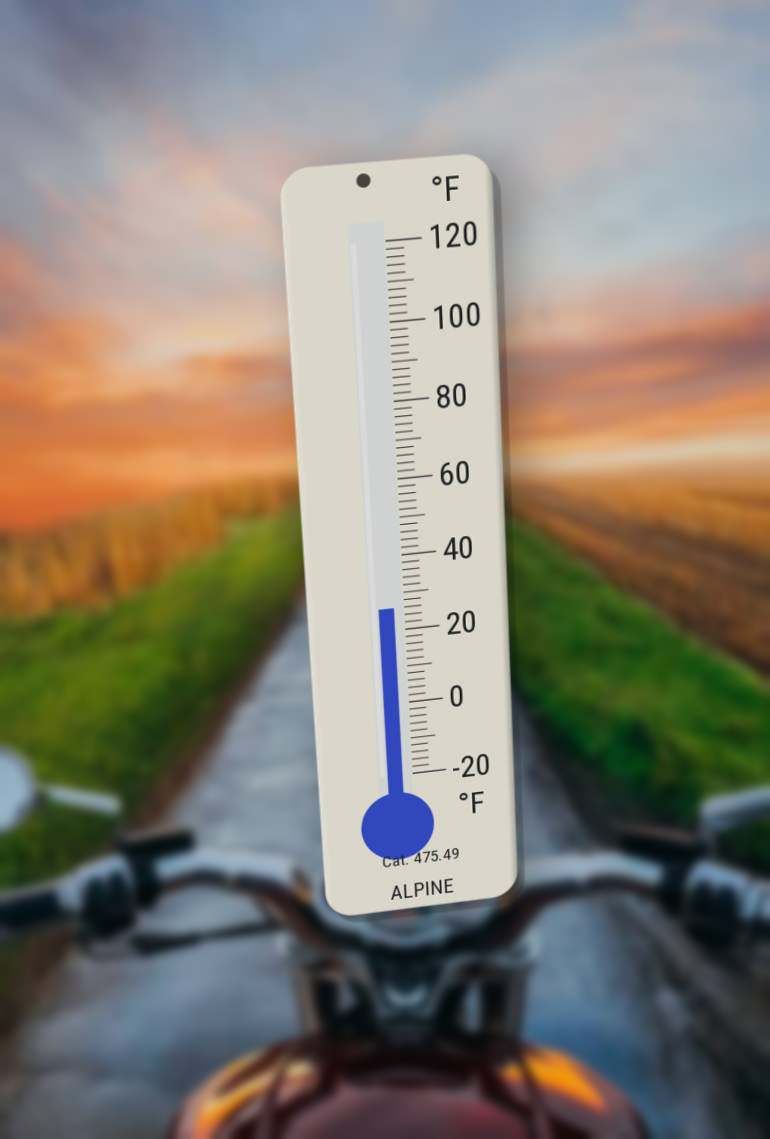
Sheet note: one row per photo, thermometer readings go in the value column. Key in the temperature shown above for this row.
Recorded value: 26 °F
